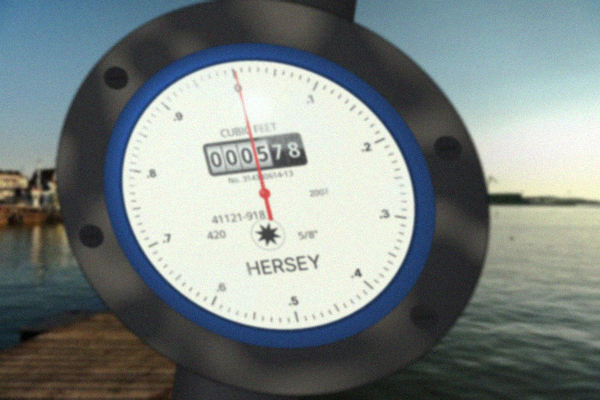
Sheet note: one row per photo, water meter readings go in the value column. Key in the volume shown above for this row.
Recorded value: 578.00 ft³
